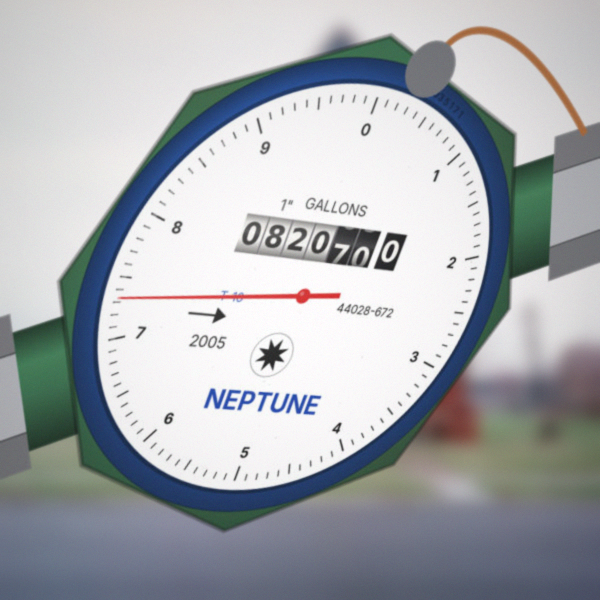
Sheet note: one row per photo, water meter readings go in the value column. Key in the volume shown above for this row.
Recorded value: 820697.3 gal
